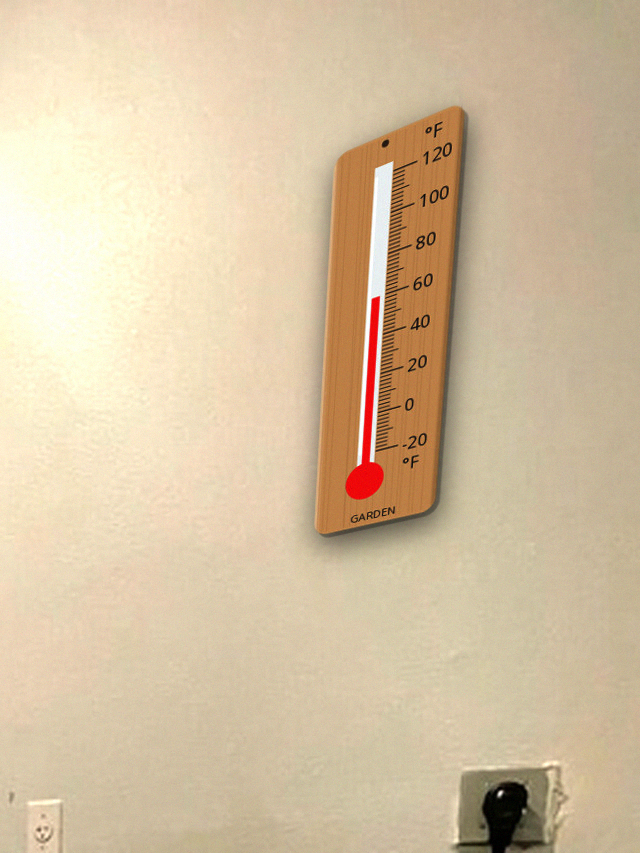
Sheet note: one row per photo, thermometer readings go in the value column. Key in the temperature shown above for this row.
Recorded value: 60 °F
